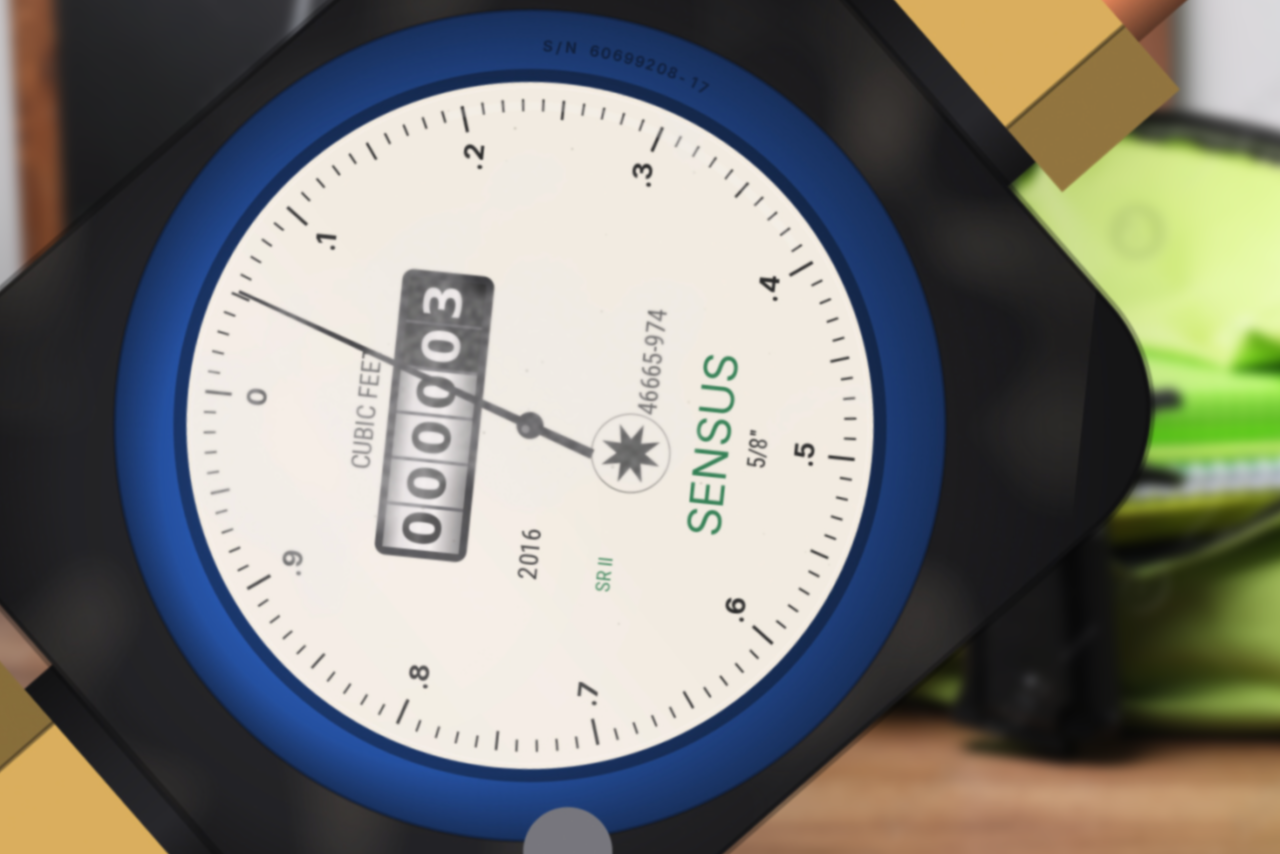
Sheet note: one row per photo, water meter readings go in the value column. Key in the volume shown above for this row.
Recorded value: 3.05 ft³
